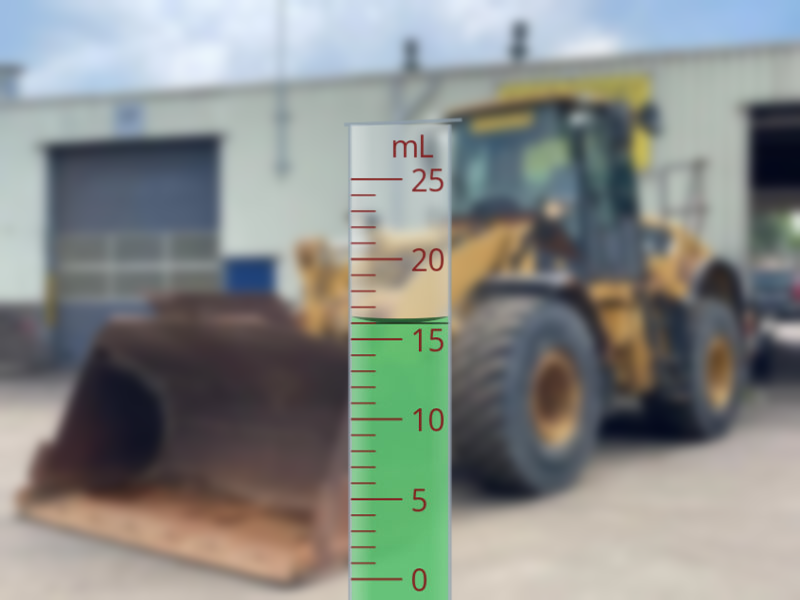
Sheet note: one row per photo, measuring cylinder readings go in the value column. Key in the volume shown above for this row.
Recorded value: 16 mL
